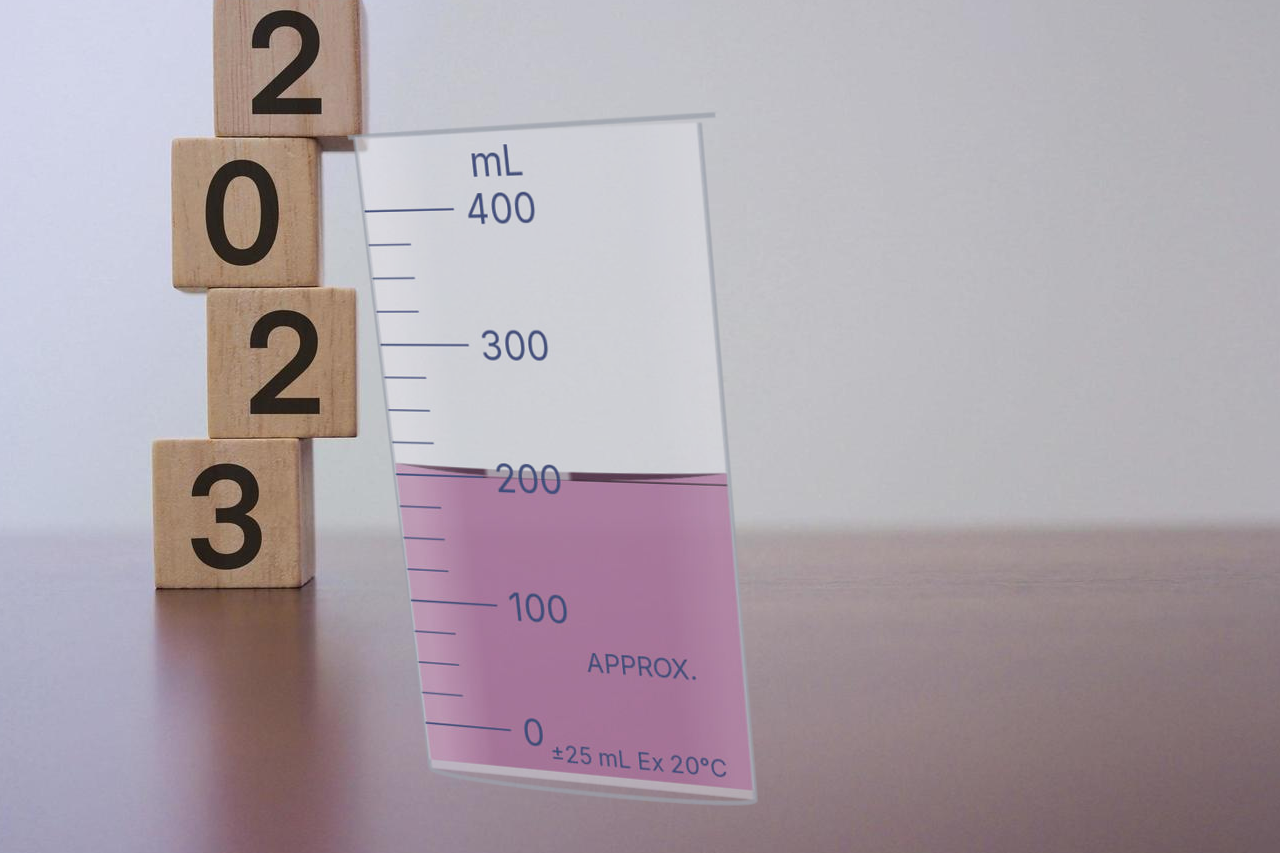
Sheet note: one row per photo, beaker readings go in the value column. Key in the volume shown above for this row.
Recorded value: 200 mL
